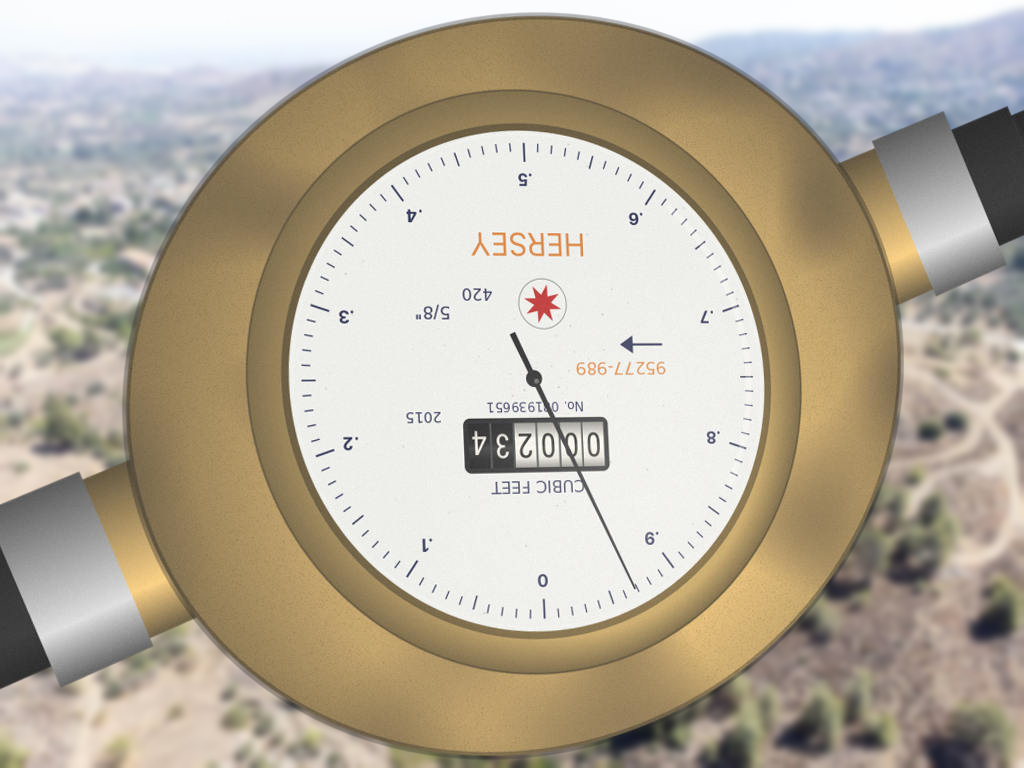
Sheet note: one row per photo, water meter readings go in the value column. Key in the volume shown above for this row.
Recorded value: 233.93 ft³
